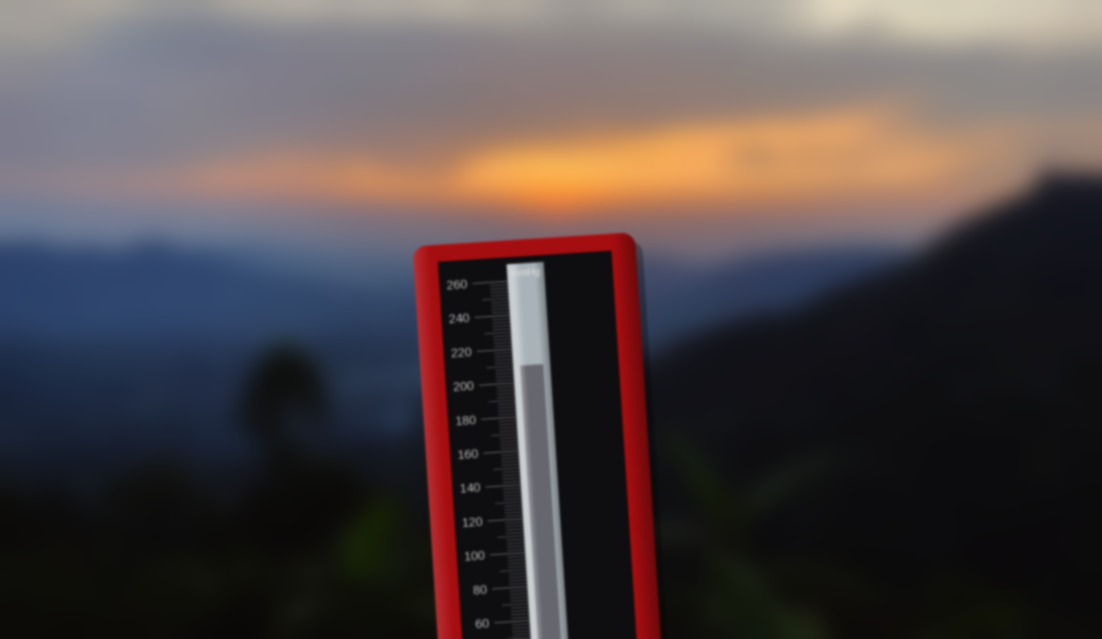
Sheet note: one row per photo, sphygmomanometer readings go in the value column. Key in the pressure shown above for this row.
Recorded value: 210 mmHg
